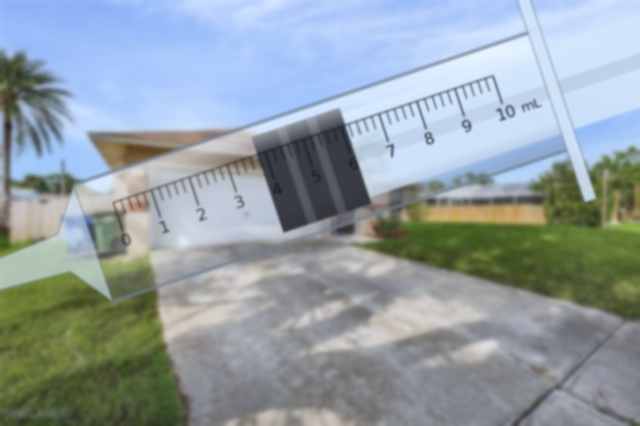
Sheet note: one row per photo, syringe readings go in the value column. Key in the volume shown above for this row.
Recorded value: 3.8 mL
